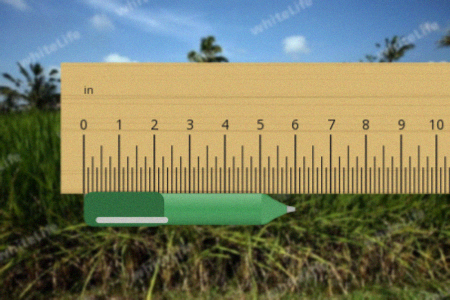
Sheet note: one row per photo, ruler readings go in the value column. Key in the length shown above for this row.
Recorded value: 6 in
